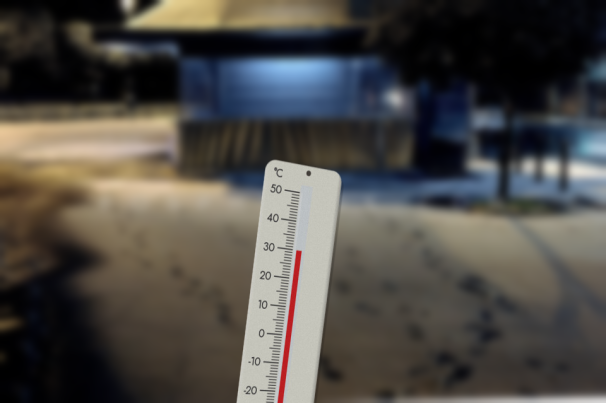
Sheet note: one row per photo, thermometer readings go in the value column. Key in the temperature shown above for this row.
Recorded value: 30 °C
